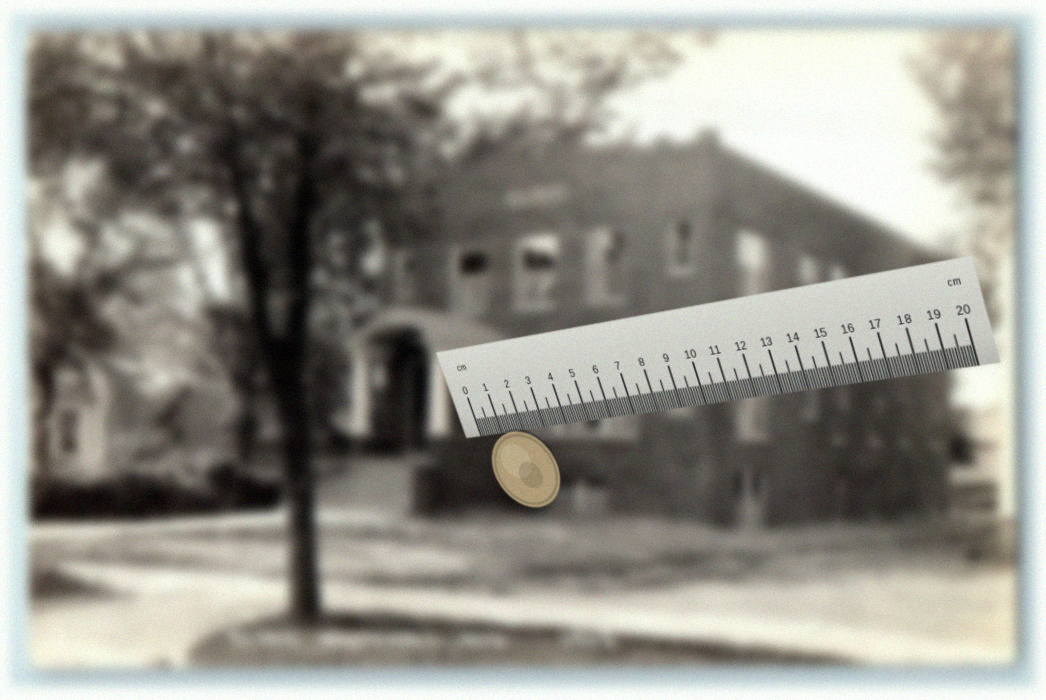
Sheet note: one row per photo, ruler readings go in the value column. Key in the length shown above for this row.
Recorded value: 3 cm
